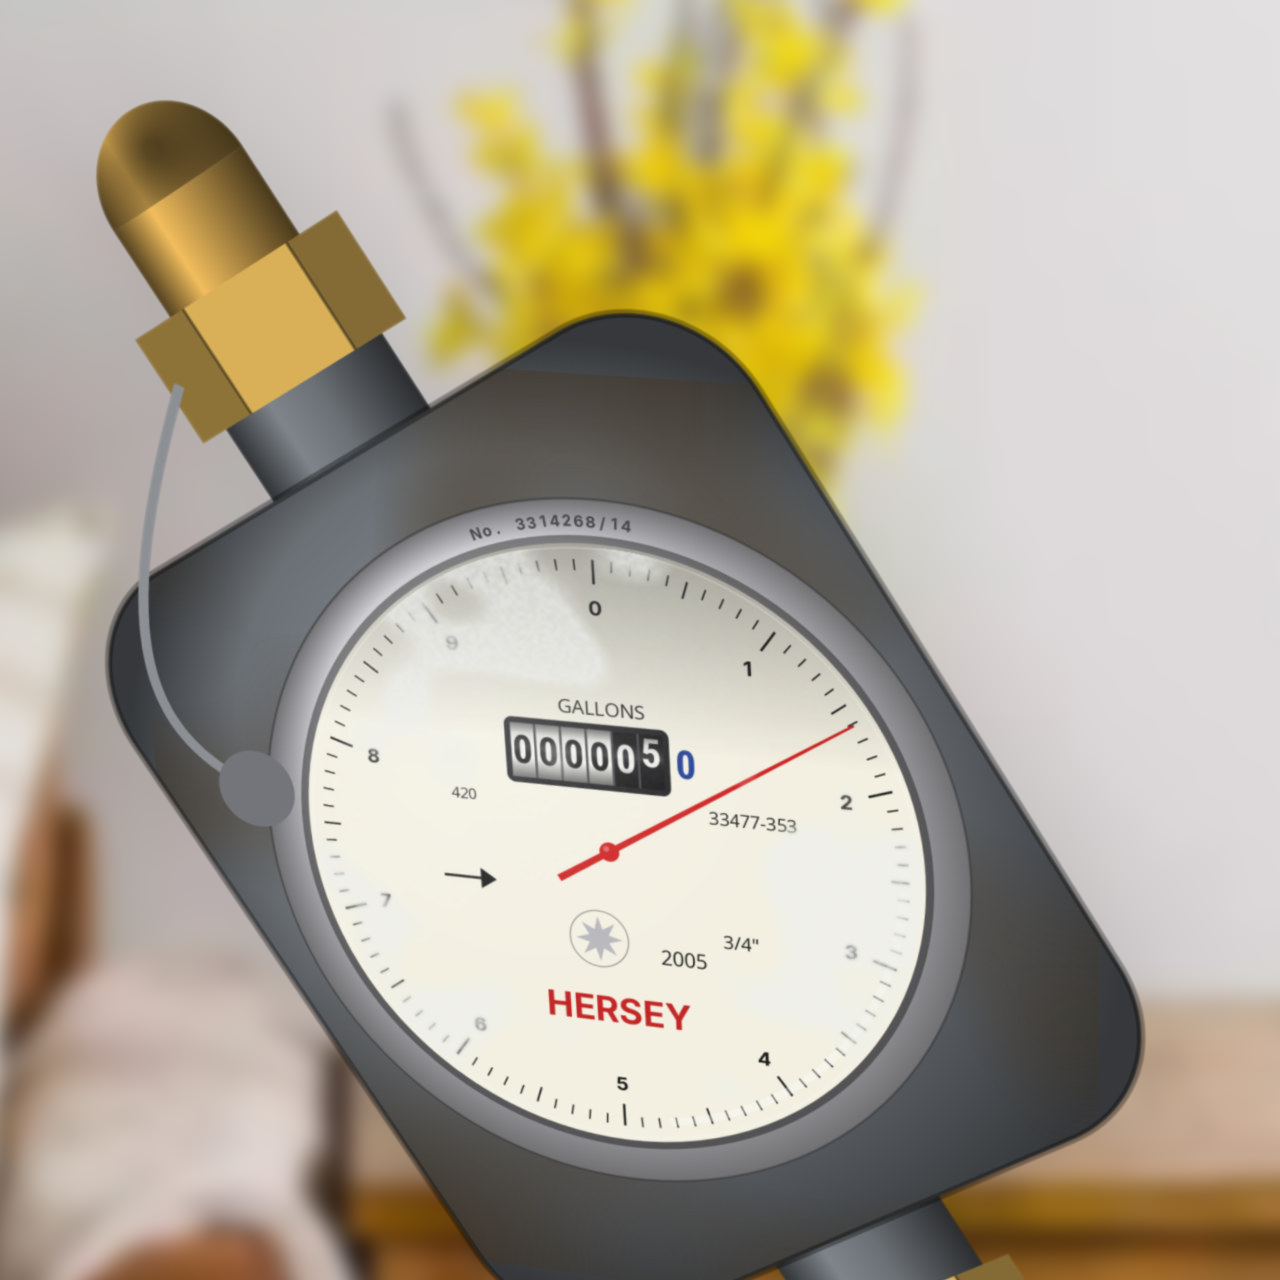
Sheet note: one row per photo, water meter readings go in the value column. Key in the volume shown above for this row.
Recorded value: 51.6 gal
